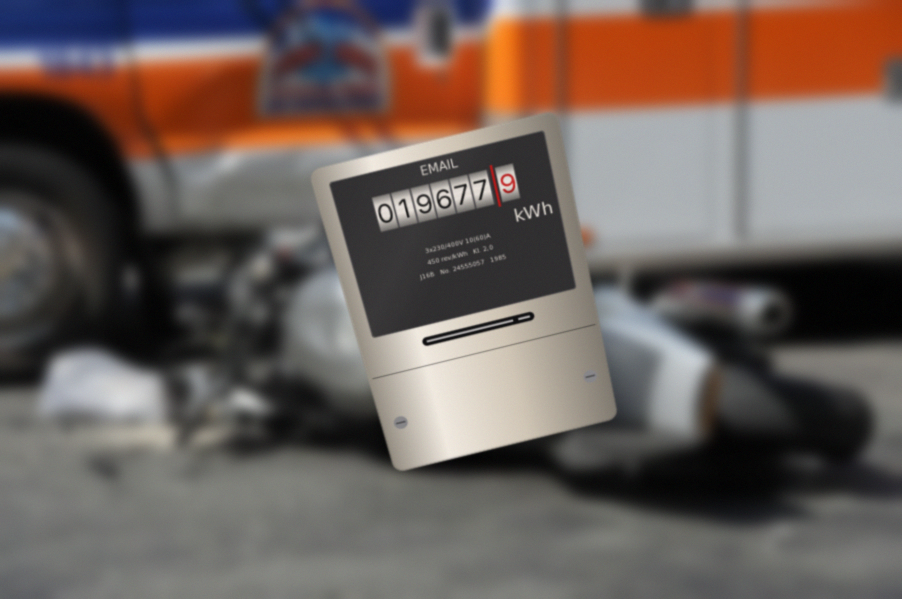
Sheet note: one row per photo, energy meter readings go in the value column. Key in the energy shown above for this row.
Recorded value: 19677.9 kWh
